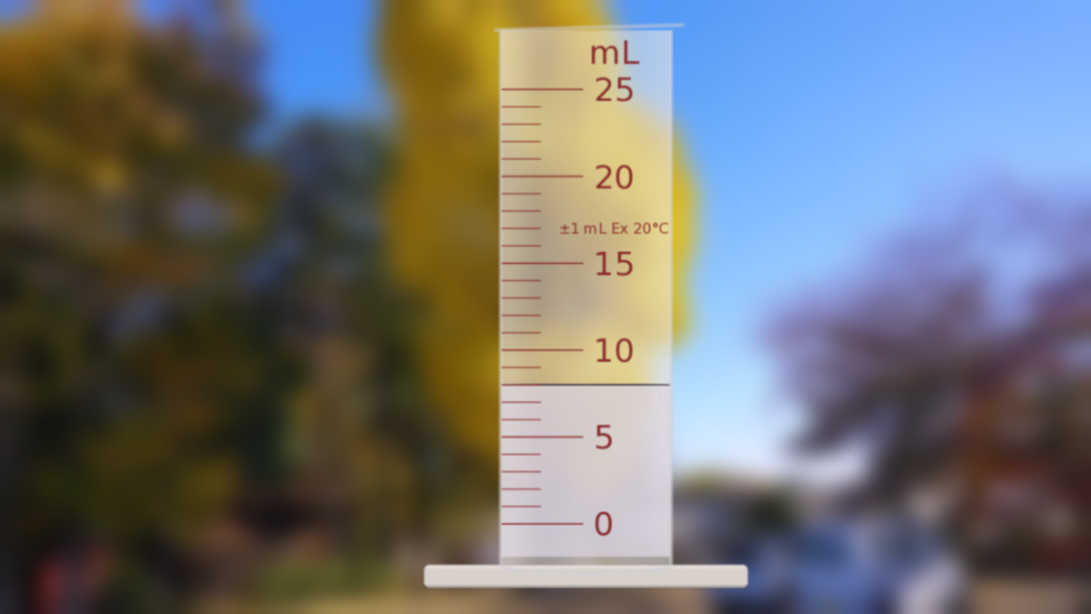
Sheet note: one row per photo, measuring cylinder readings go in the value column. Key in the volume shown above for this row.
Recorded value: 8 mL
